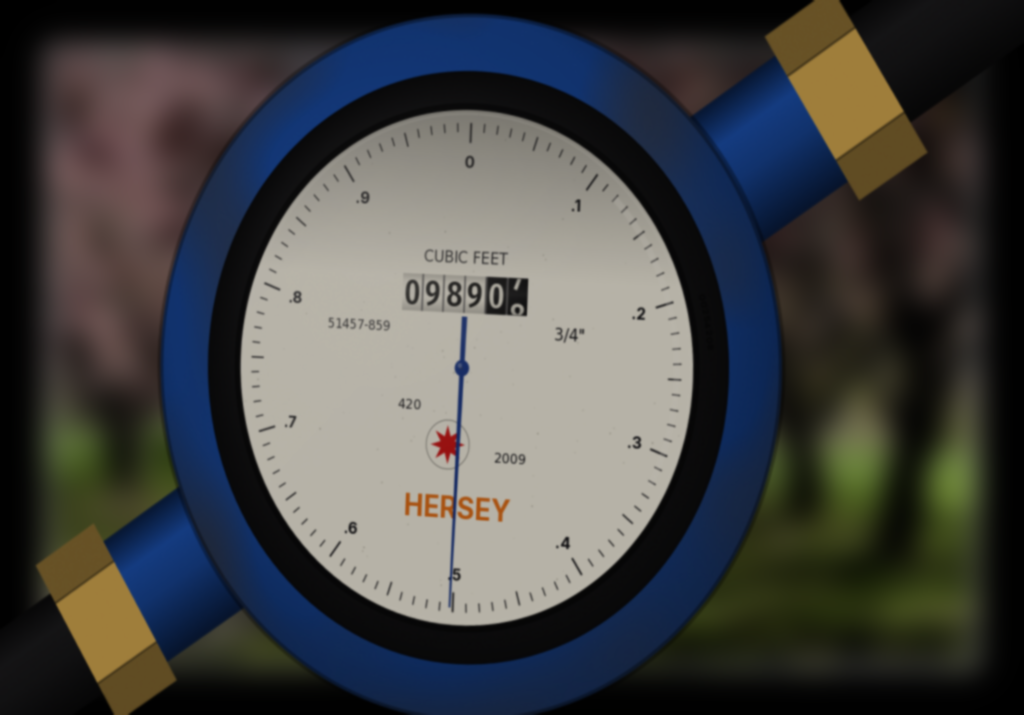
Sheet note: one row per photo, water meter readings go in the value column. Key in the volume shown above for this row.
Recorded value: 98907.50 ft³
